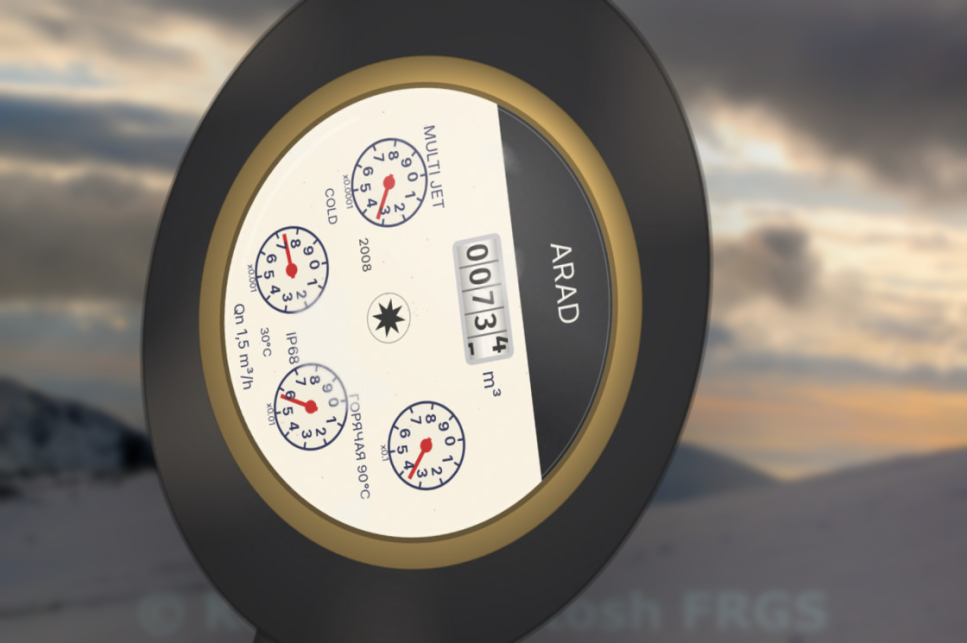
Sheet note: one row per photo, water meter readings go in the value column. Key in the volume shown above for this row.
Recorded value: 734.3573 m³
